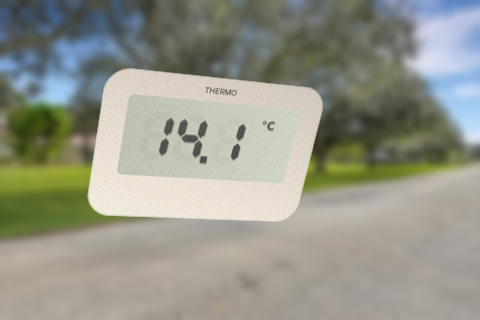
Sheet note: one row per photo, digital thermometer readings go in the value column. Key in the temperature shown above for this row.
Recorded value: 14.1 °C
